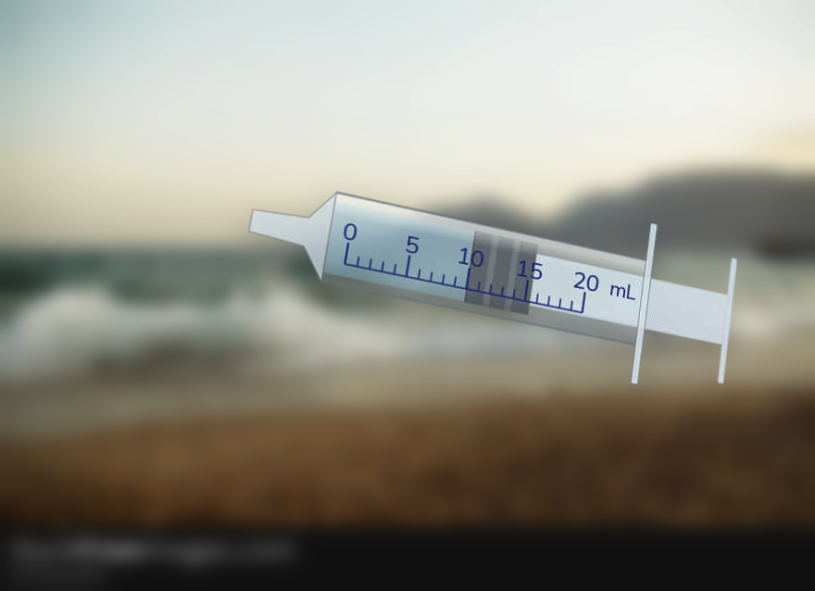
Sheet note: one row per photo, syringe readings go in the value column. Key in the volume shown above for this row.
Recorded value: 10 mL
